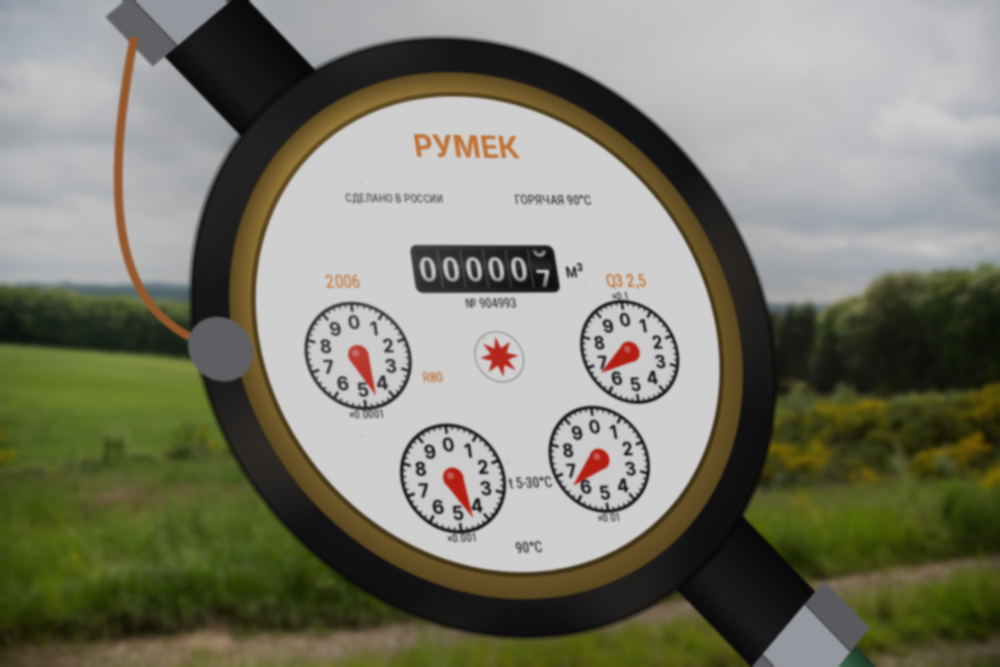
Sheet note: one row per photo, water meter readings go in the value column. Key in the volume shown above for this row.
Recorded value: 6.6644 m³
